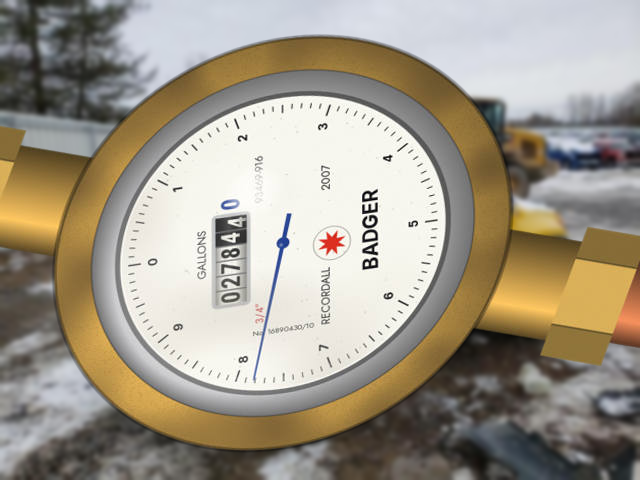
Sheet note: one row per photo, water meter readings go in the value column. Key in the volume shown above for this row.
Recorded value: 278437.8 gal
